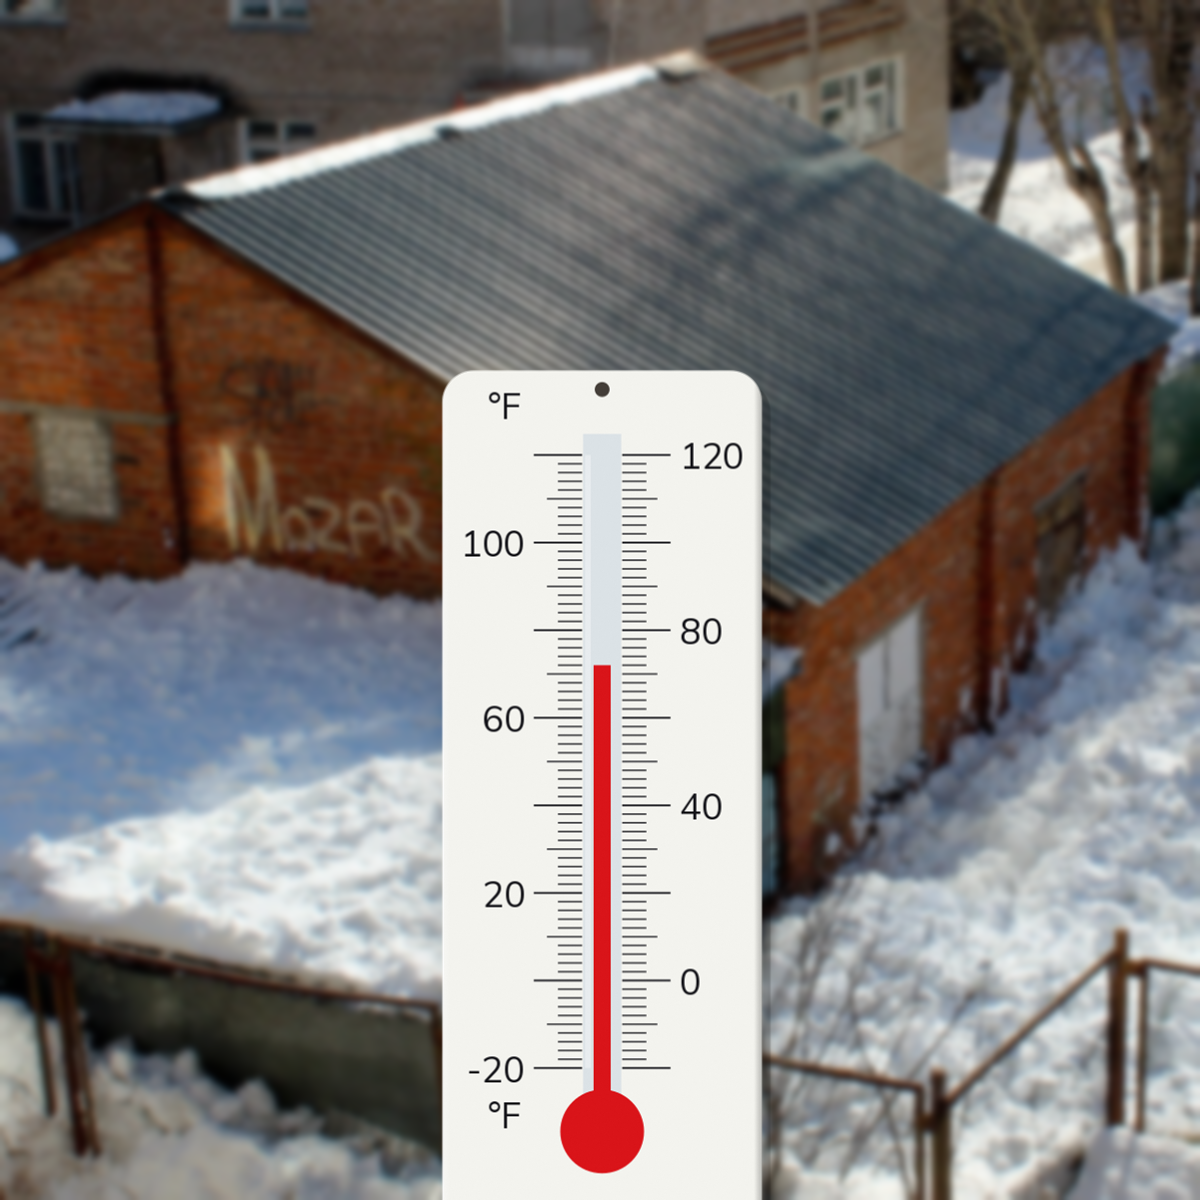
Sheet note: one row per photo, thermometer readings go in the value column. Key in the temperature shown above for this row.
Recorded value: 72 °F
